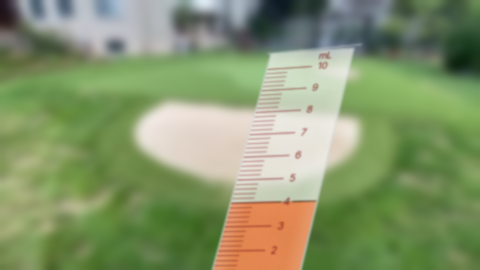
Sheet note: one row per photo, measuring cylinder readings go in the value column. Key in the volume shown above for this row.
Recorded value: 4 mL
